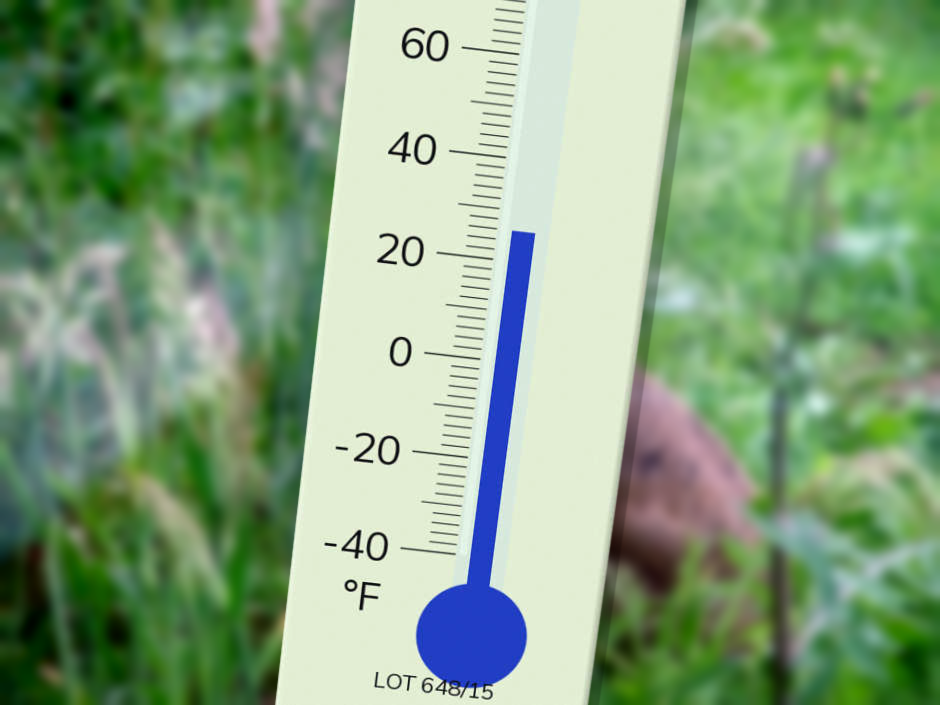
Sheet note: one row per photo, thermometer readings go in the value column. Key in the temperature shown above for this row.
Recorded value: 26 °F
